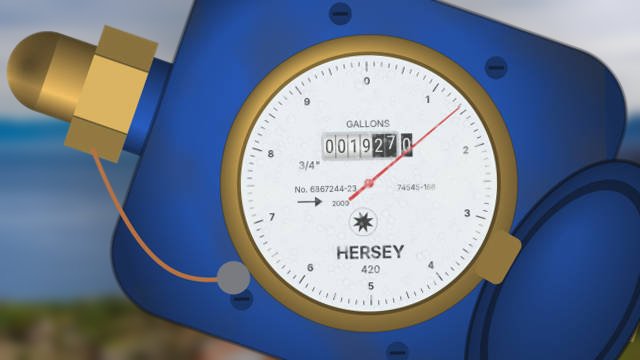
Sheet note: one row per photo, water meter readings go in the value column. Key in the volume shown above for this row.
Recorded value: 19271.4 gal
